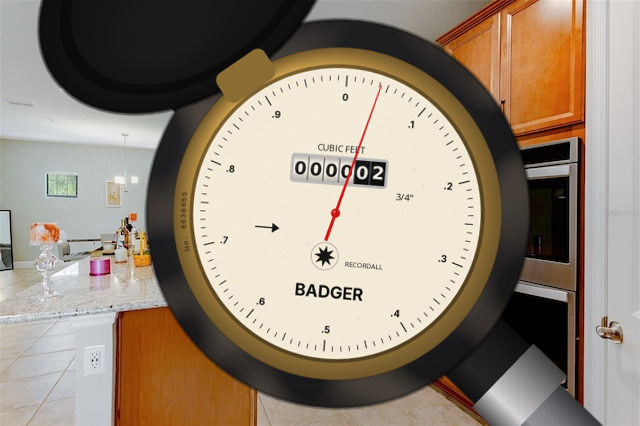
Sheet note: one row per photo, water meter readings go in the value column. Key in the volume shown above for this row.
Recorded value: 2.04 ft³
